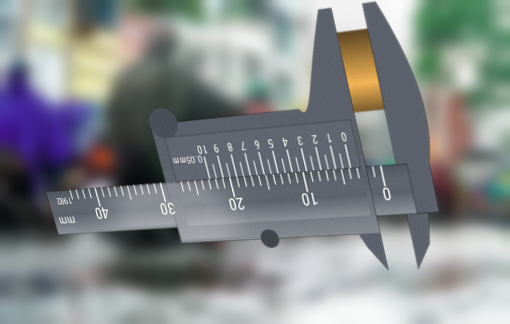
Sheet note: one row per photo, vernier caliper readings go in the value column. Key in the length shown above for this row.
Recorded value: 3.8 mm
